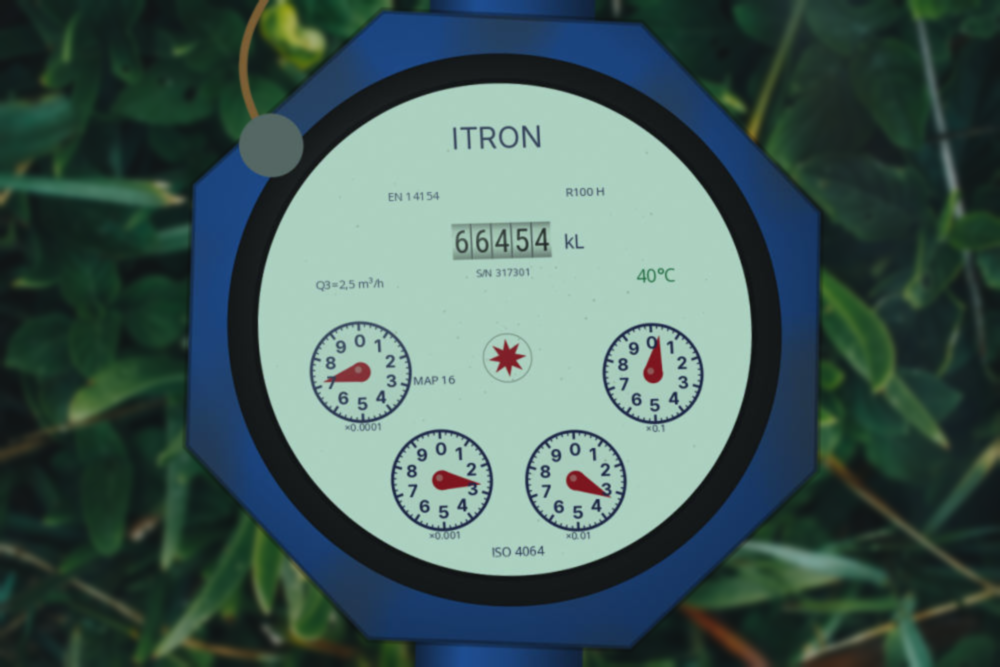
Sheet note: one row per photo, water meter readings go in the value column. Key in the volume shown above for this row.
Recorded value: 66454.0327 kL
